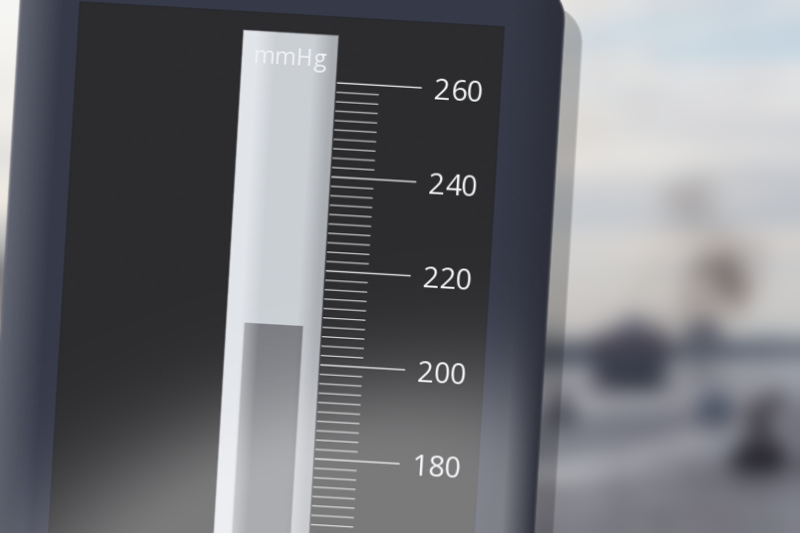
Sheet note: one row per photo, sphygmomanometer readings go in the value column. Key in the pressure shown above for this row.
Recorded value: 208 mmHg
